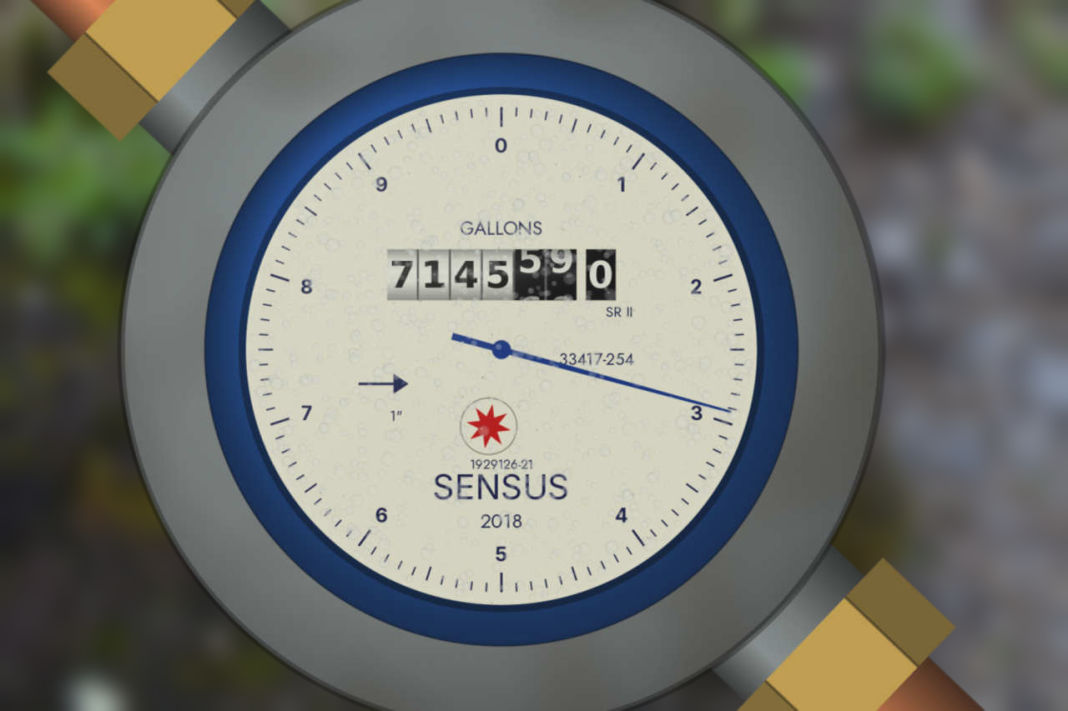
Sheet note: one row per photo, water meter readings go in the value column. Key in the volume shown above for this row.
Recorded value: 7145592.9 gal
